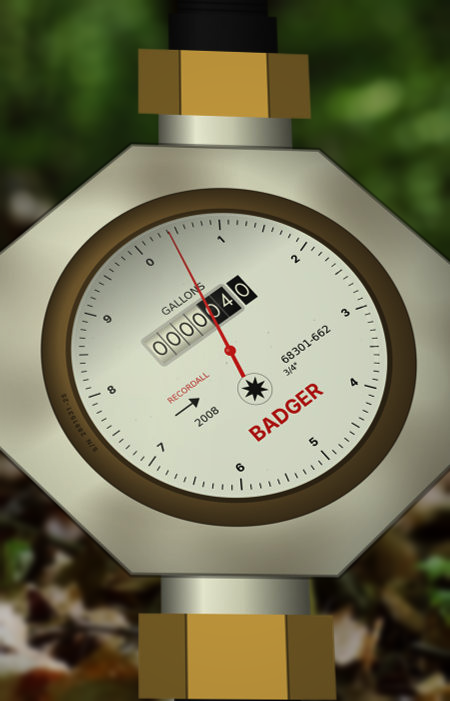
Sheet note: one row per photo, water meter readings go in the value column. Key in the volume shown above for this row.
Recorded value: 40.4 gal
